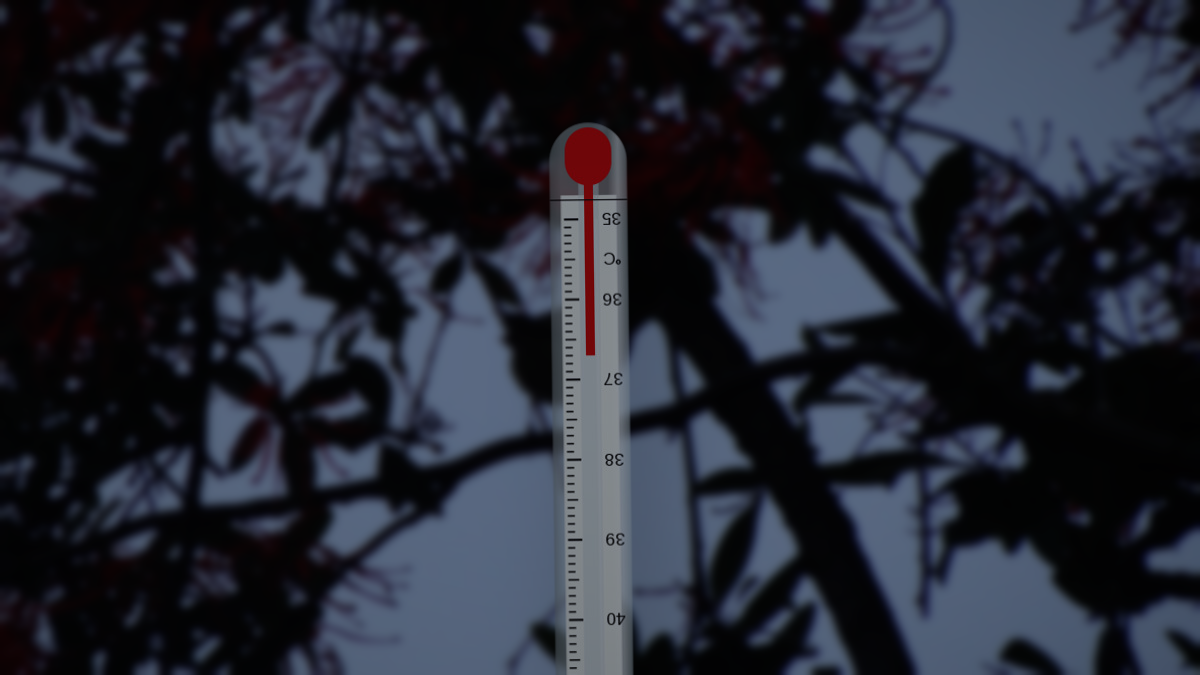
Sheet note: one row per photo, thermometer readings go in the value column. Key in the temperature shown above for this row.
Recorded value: 36.7 °C
